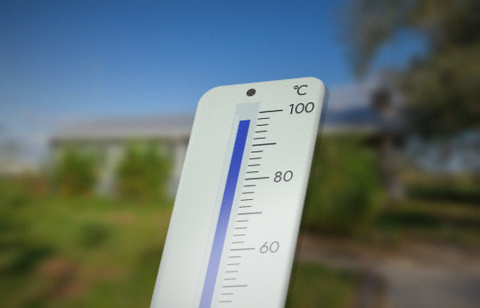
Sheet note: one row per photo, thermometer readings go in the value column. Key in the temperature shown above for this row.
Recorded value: 98 °C
